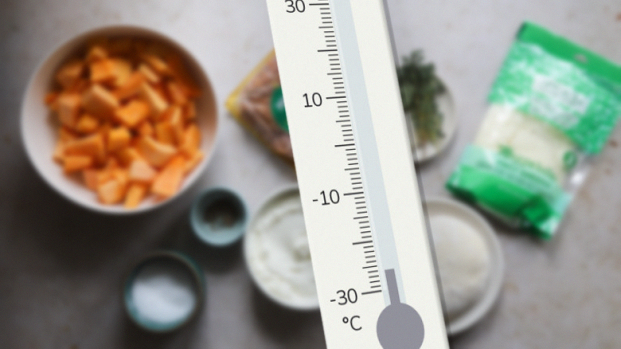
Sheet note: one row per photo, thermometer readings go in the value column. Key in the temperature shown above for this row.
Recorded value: -26 °C
